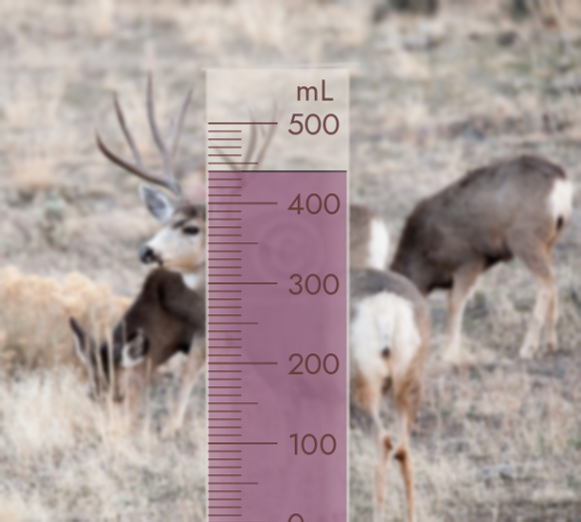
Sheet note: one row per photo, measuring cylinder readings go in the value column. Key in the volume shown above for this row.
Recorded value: 440 mL
